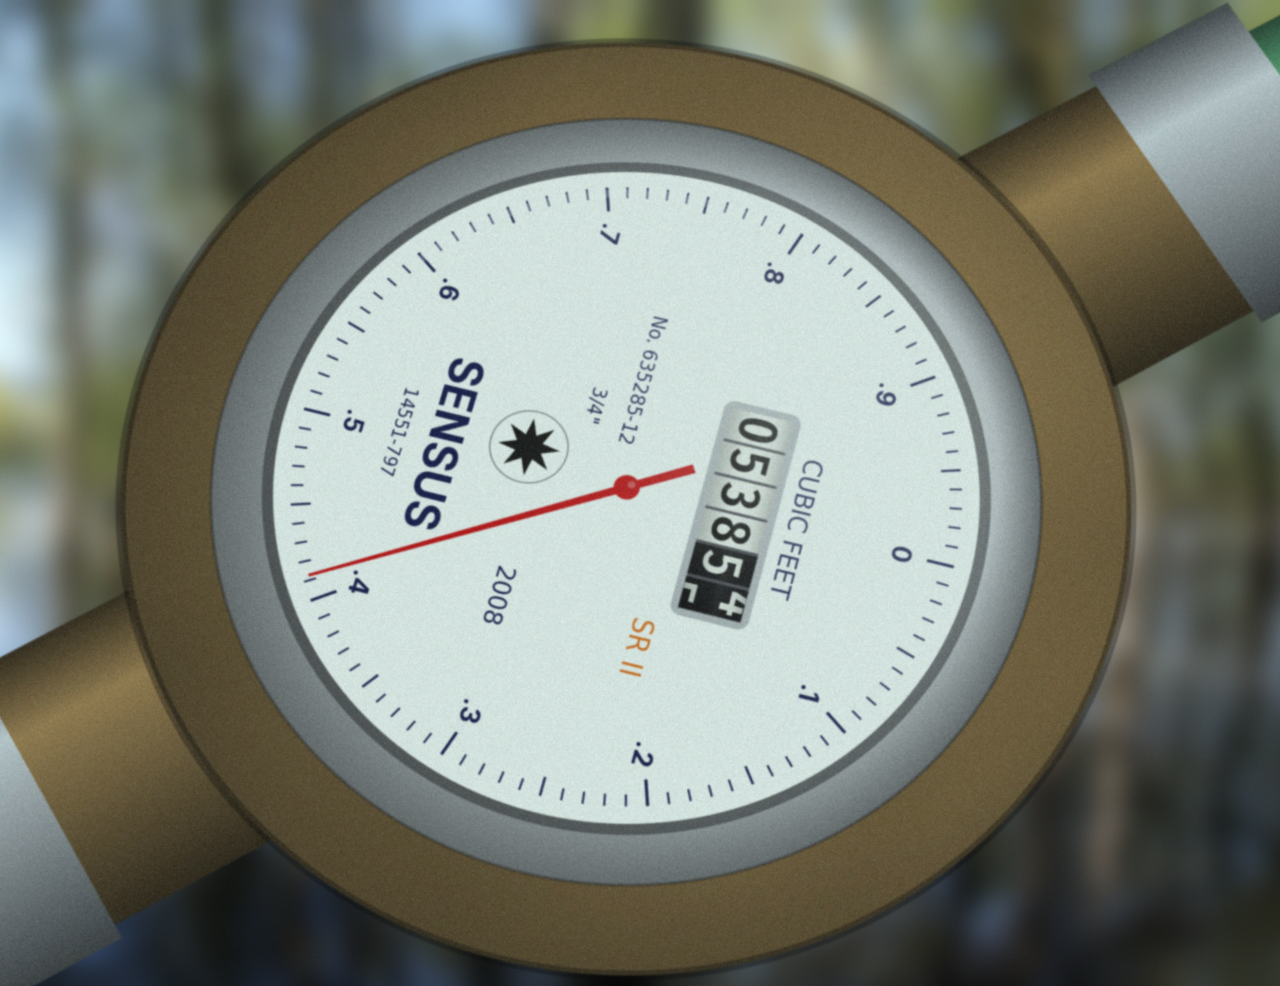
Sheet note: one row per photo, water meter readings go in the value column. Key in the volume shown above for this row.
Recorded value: 53854.41 ft³
